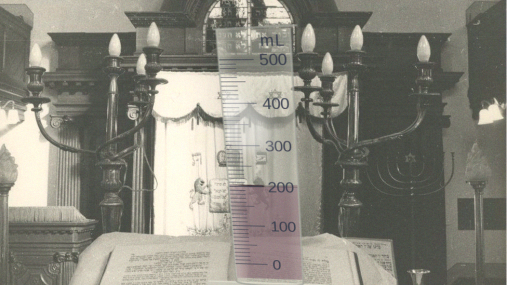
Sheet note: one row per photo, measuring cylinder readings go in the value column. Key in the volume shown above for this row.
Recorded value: 200 mL
